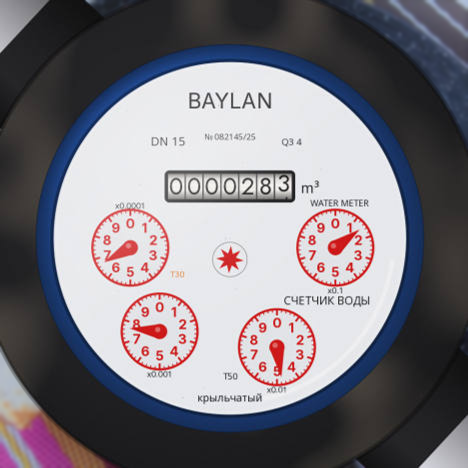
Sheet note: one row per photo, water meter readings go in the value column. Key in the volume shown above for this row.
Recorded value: 283.1476 m³
